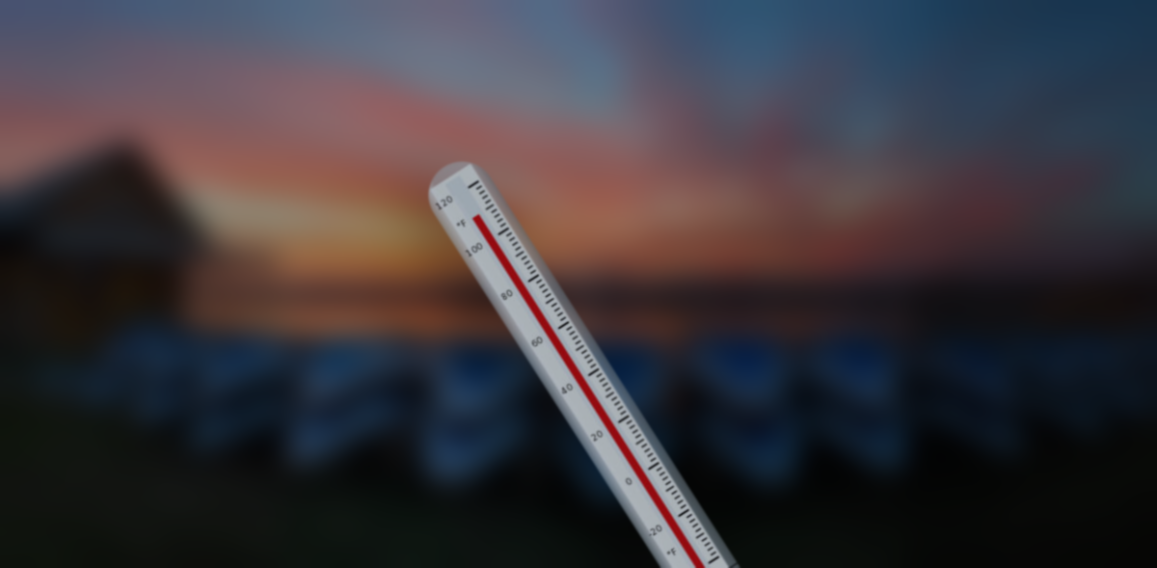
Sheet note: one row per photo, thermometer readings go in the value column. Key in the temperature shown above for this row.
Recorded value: 110 °F
